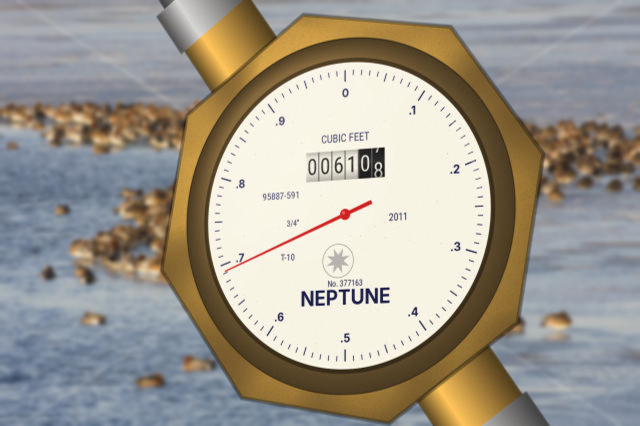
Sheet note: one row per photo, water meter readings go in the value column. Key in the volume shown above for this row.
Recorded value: 6107.69 ft³
